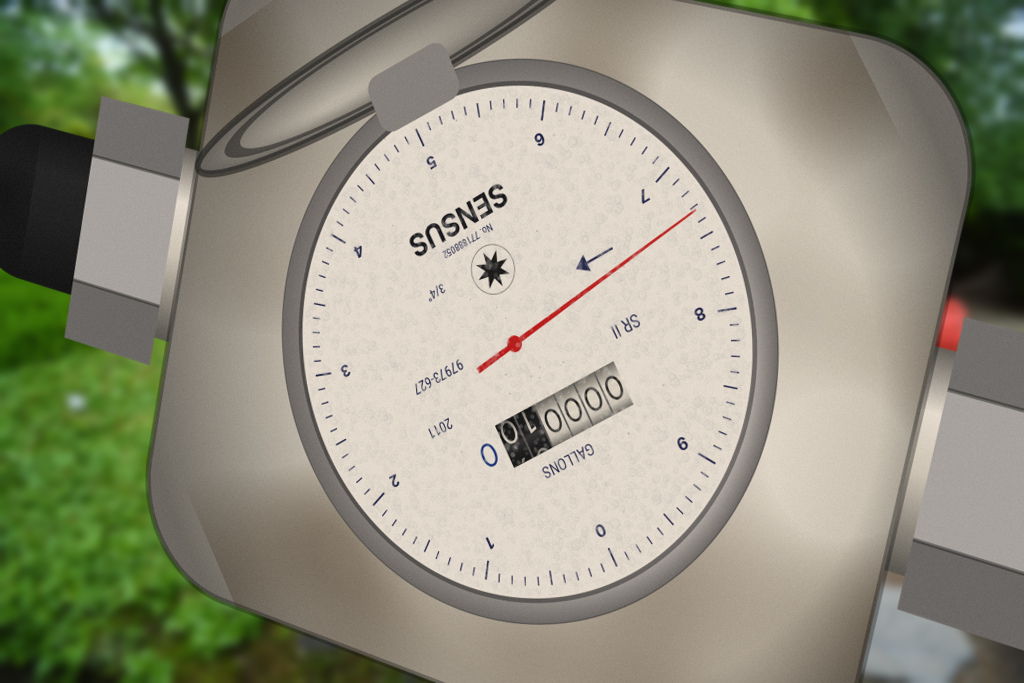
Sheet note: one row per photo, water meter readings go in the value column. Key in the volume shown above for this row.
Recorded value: 97.3 gal
